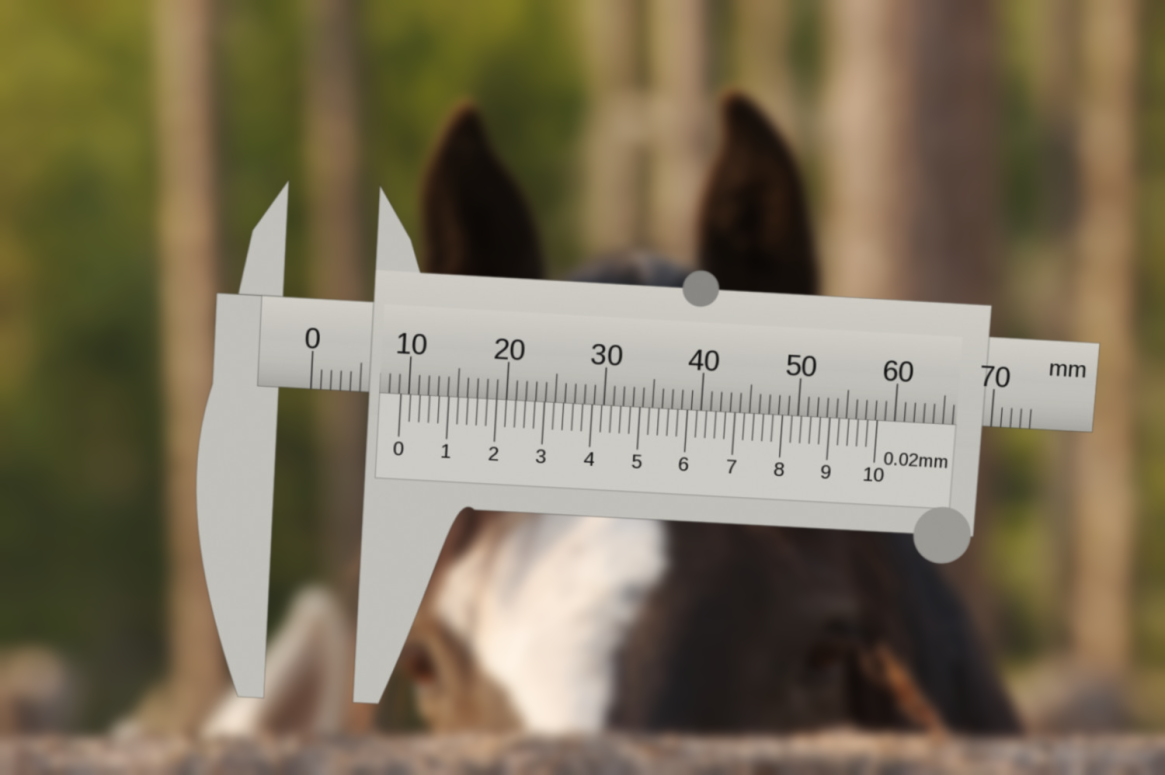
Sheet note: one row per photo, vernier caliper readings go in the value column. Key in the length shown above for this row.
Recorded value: 9.2 mm
